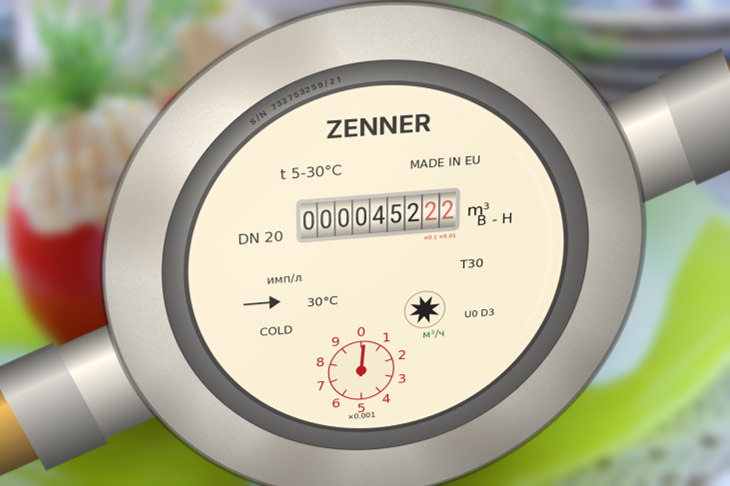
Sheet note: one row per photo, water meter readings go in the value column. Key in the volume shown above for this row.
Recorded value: 452.220 m³
